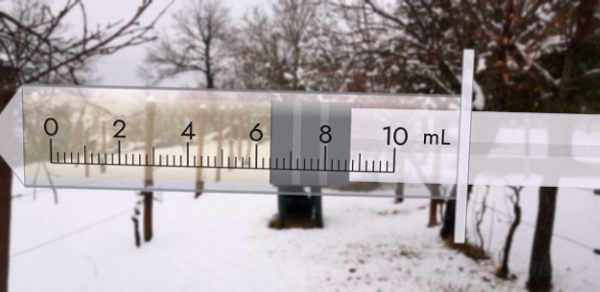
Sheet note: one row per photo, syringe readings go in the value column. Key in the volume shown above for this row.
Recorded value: 6.4 mL
